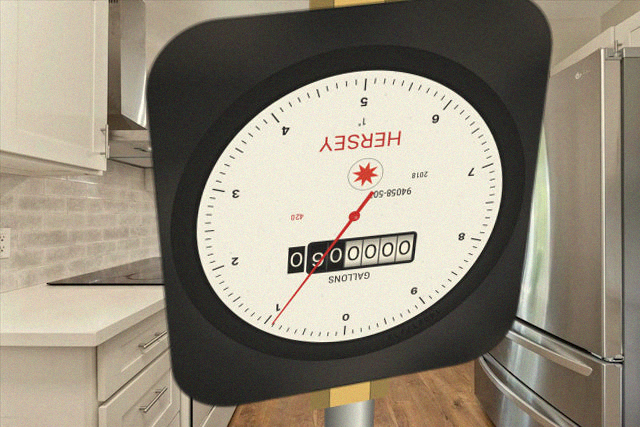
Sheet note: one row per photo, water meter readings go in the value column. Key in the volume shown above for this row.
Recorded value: 60.9 gal
